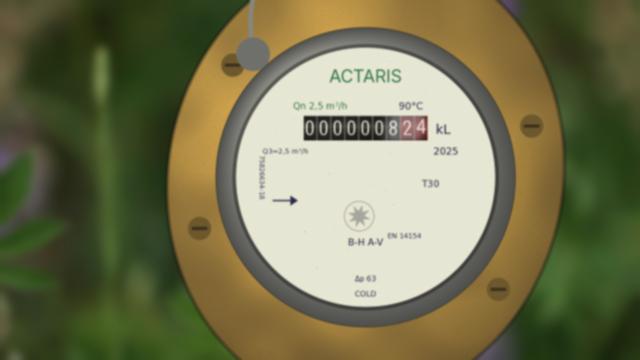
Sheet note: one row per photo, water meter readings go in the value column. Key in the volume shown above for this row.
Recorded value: 8.24 kL
